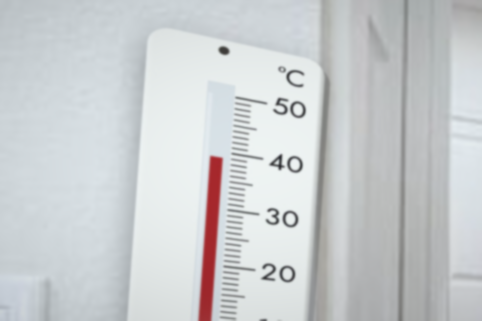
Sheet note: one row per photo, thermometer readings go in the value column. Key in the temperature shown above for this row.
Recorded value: 39 °C
